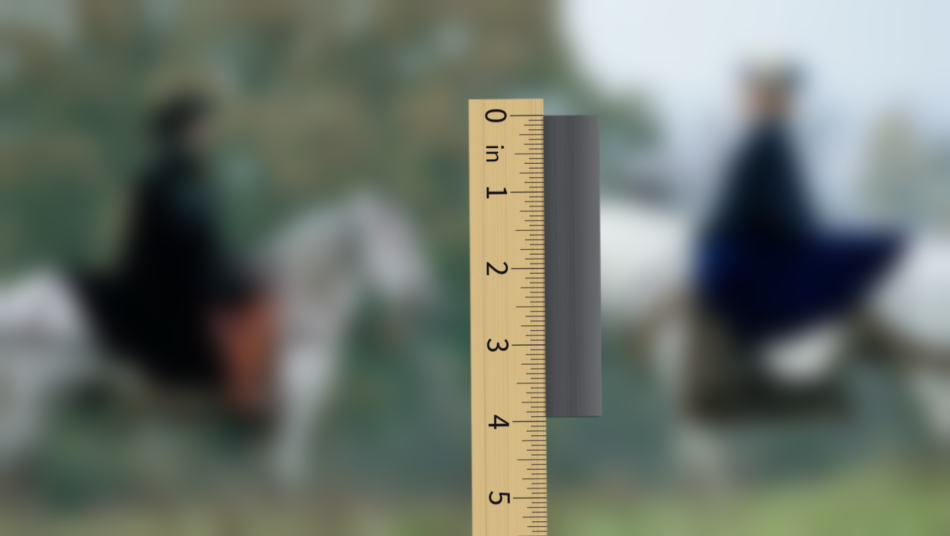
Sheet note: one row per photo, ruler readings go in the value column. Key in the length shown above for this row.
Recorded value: 3.9375 in
